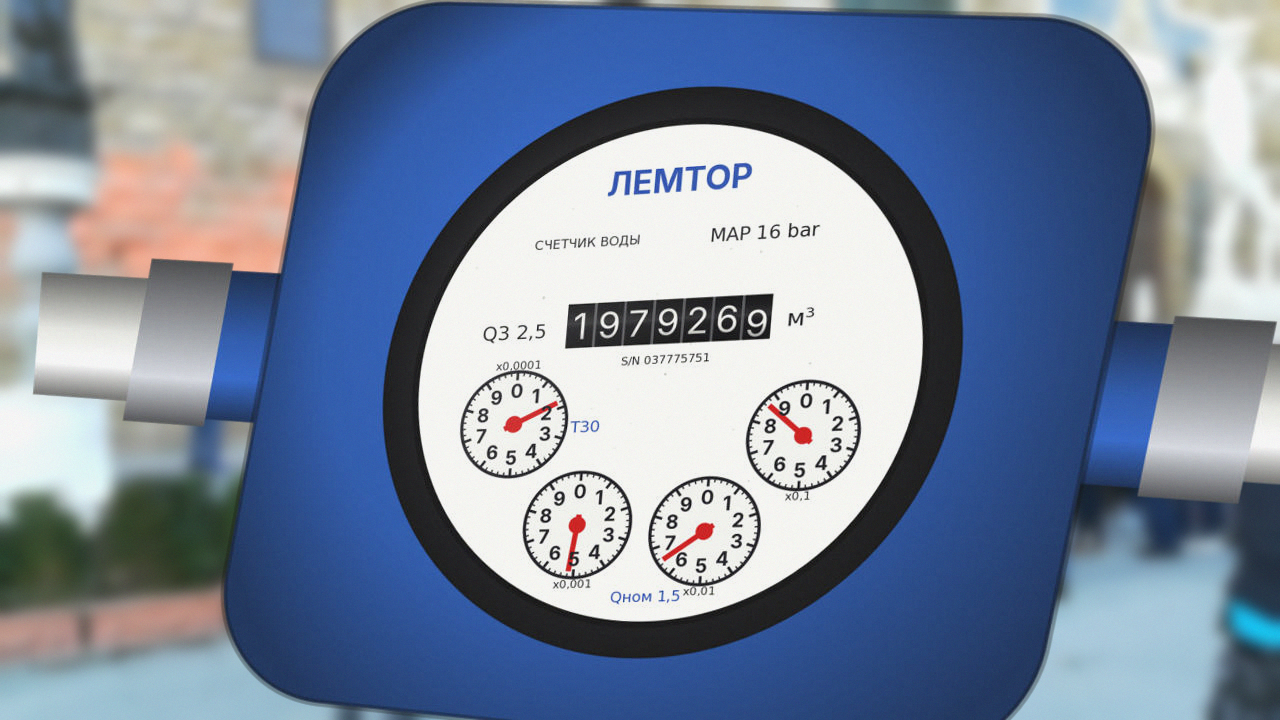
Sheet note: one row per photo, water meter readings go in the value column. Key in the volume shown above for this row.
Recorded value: 1979268.8651 m³
